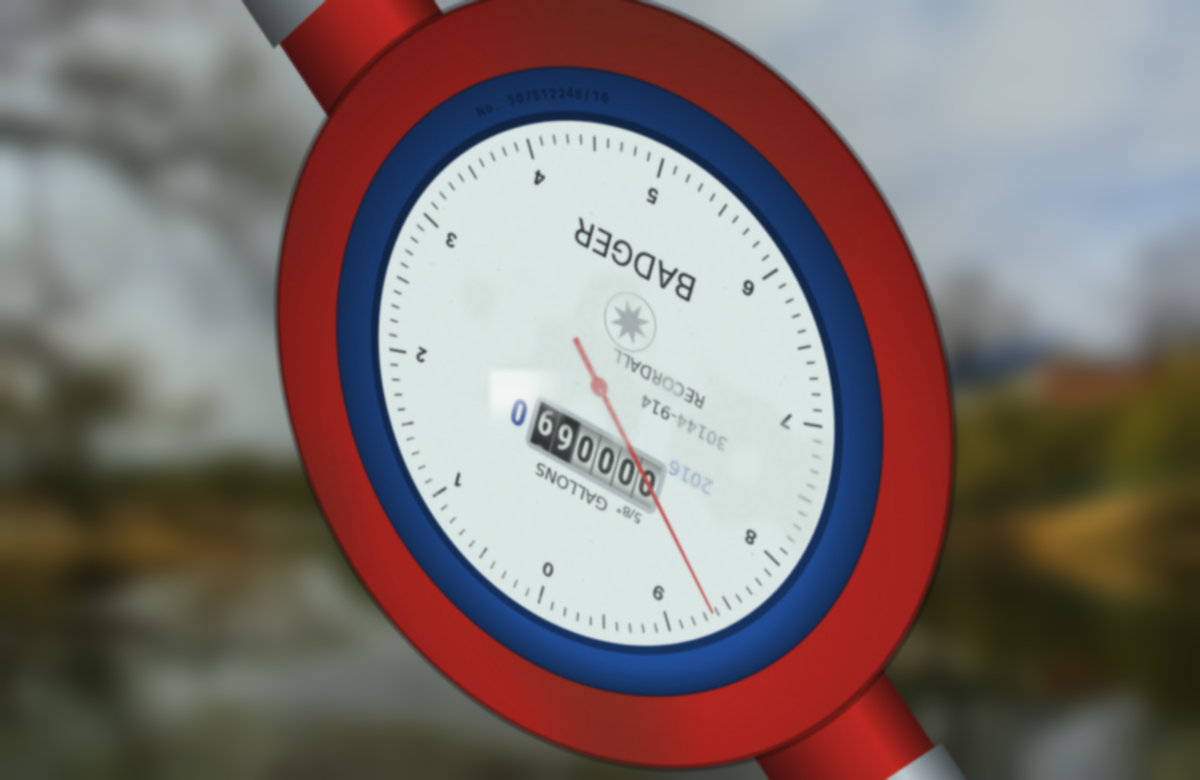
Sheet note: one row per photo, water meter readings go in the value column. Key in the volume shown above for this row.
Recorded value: 688.6 gal
